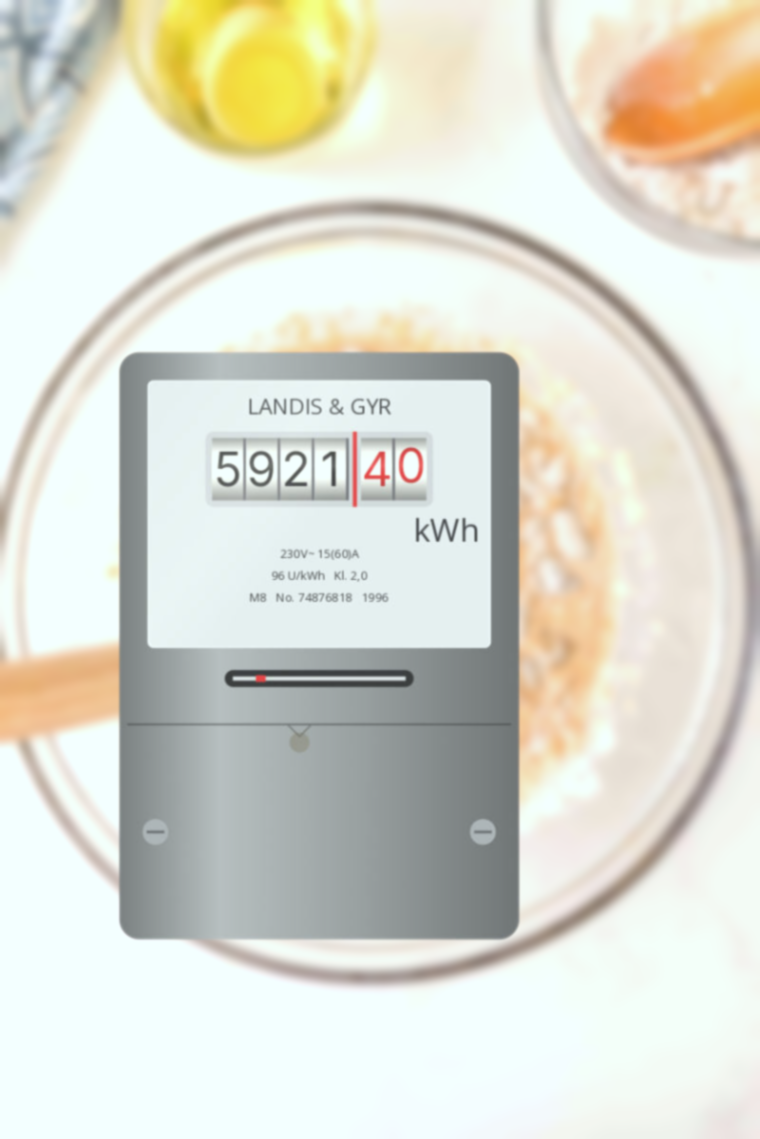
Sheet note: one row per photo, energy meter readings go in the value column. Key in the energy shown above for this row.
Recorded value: 5921.40 kWh
